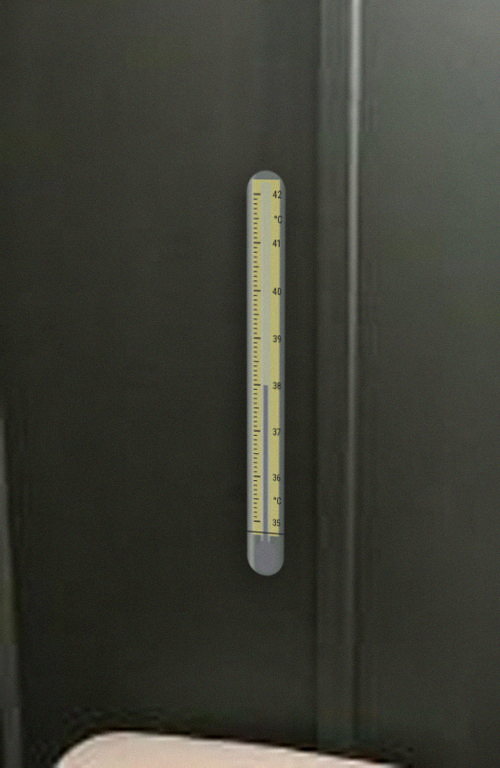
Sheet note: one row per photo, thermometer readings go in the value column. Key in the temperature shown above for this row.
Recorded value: 38 °C
